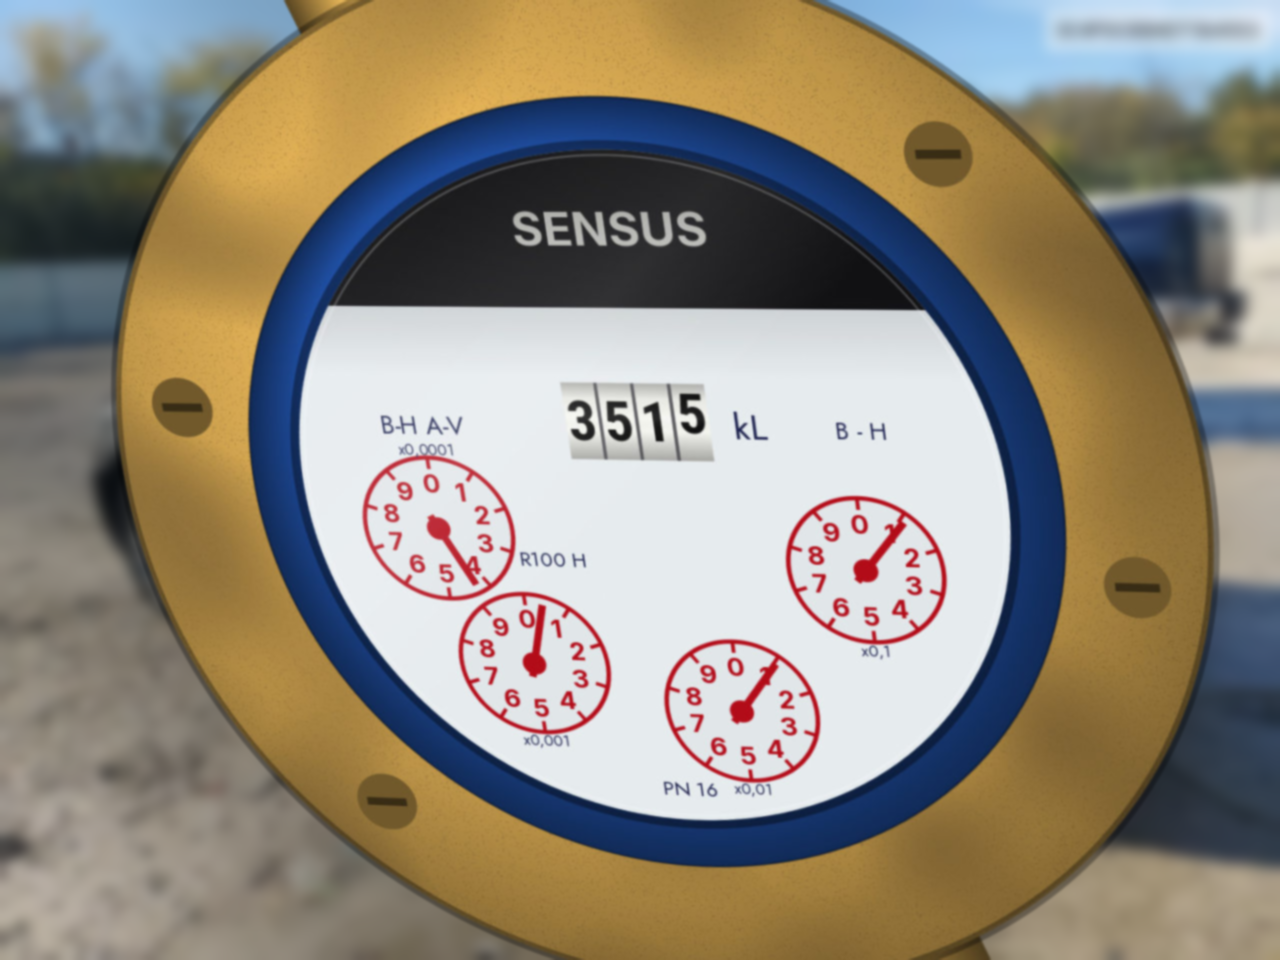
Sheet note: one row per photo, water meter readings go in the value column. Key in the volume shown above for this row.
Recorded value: 3515.1104 kL
